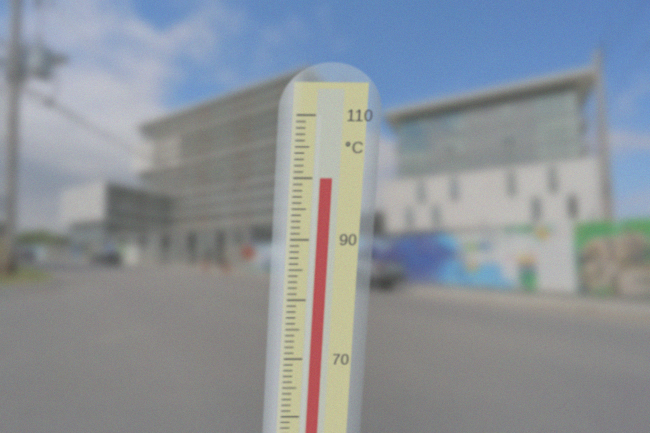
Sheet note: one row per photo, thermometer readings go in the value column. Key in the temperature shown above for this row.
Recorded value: 100 °C
